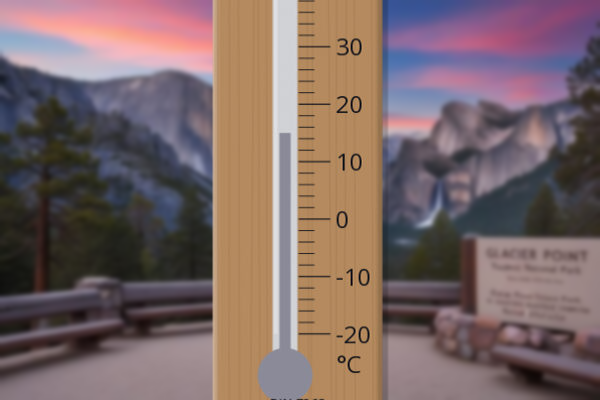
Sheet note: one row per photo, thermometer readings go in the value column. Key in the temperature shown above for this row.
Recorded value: 15 °C
